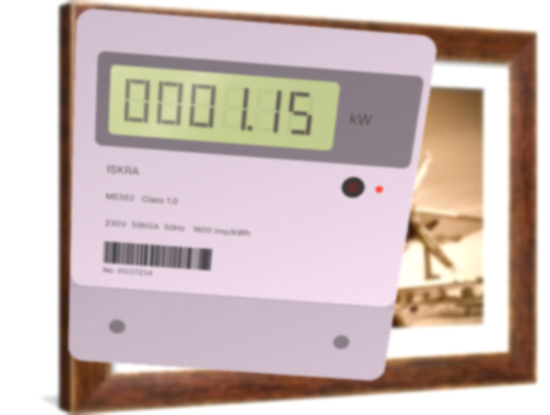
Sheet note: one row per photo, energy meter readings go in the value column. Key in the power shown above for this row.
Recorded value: 1.15 kW
